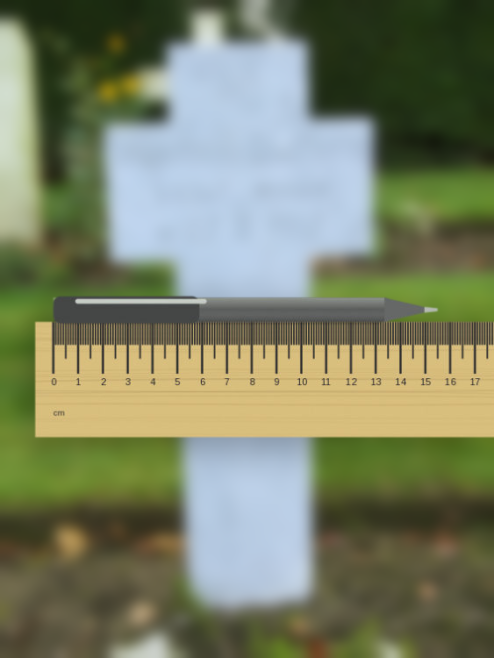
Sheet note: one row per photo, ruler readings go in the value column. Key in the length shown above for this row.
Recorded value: 15.5 cm
